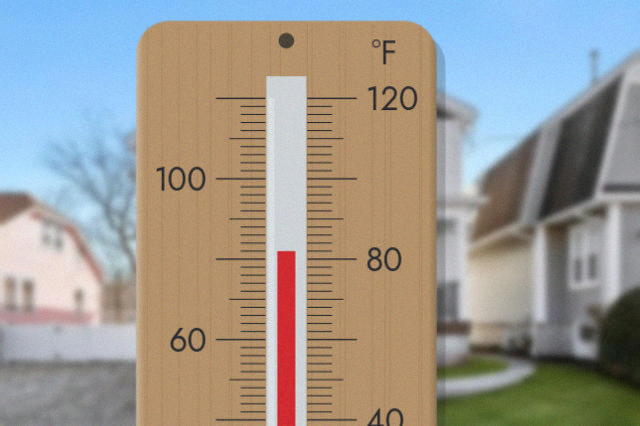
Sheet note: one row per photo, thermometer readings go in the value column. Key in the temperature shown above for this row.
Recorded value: 82 °F
